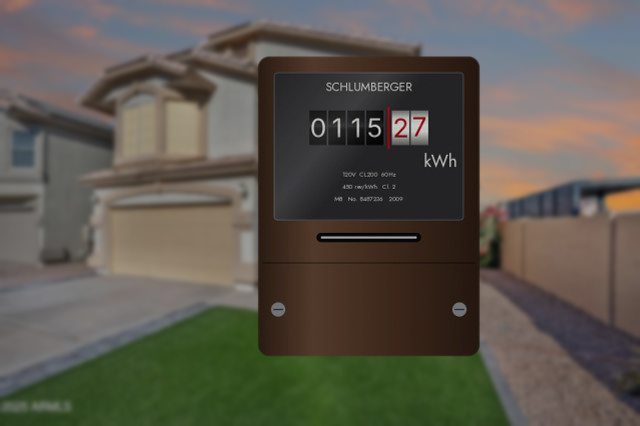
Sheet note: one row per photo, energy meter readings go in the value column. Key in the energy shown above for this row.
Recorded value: 115.27 kWh
